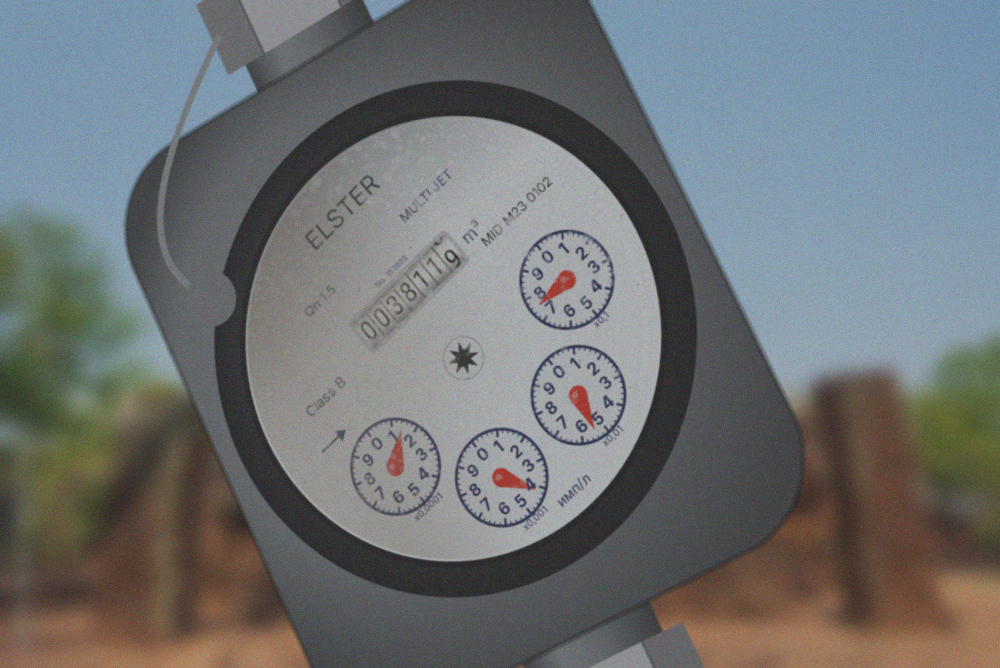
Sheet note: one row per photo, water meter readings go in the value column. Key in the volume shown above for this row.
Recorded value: 38118.7541 m³
